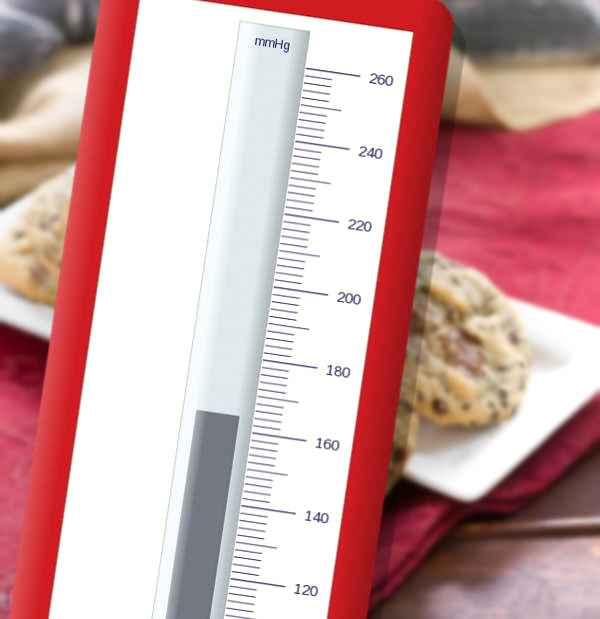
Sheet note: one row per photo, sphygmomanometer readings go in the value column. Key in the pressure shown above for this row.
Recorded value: 164 mmHg
